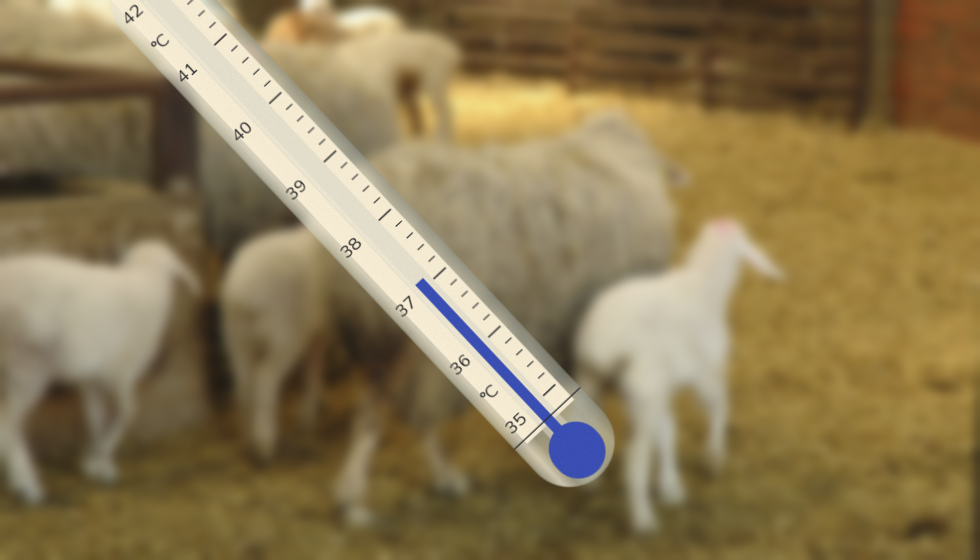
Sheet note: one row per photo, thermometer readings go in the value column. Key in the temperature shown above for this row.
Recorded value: 37.1 °C
